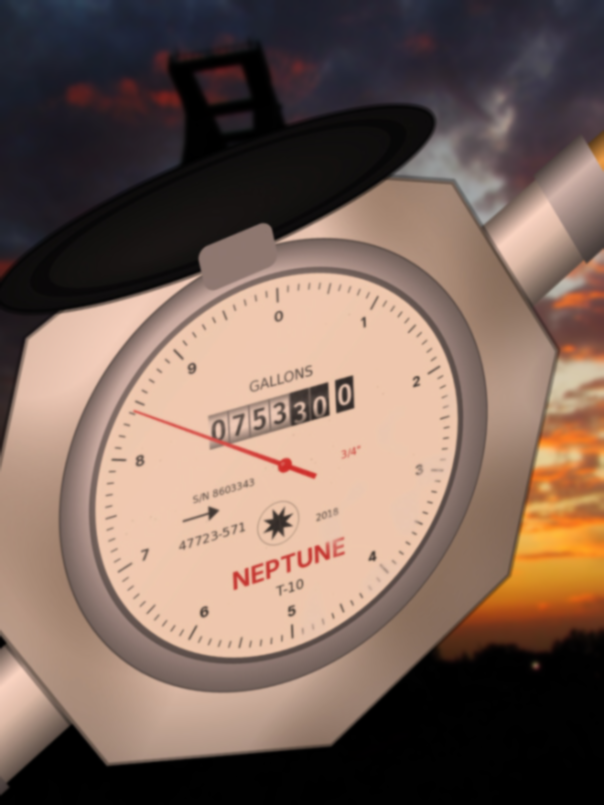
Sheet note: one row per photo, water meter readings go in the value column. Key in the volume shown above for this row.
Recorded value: 753298.4 gal
